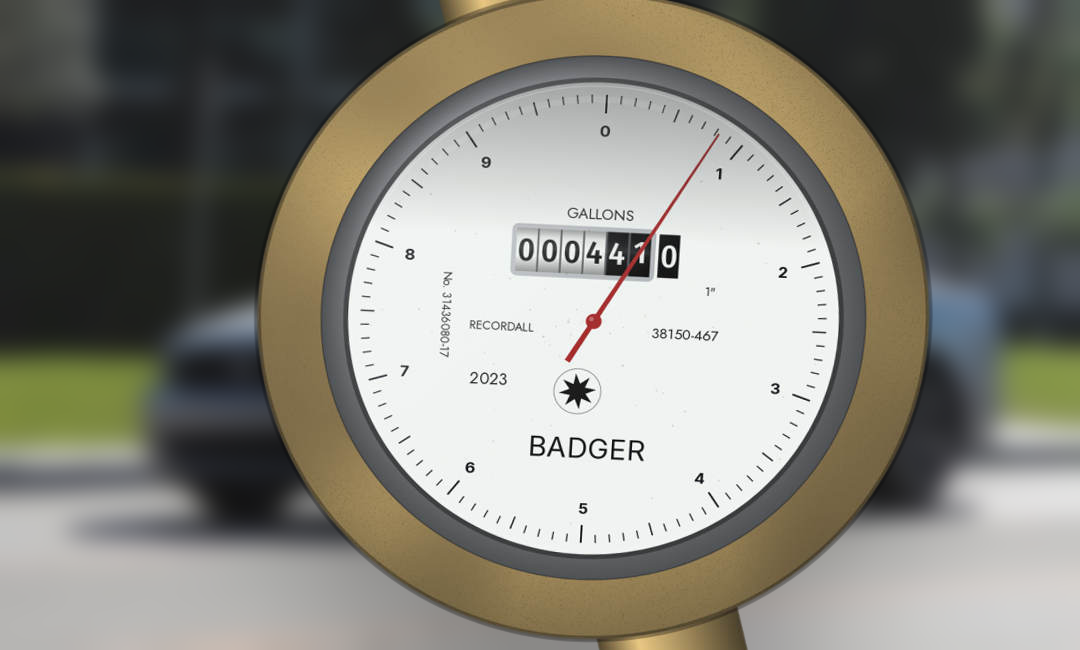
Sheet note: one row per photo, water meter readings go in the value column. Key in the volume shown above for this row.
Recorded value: 4410.8 gal
